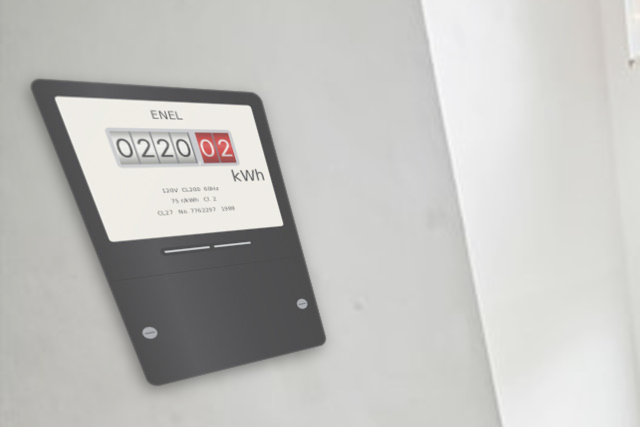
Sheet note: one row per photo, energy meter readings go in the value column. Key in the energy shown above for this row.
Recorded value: 220.02 kWh
